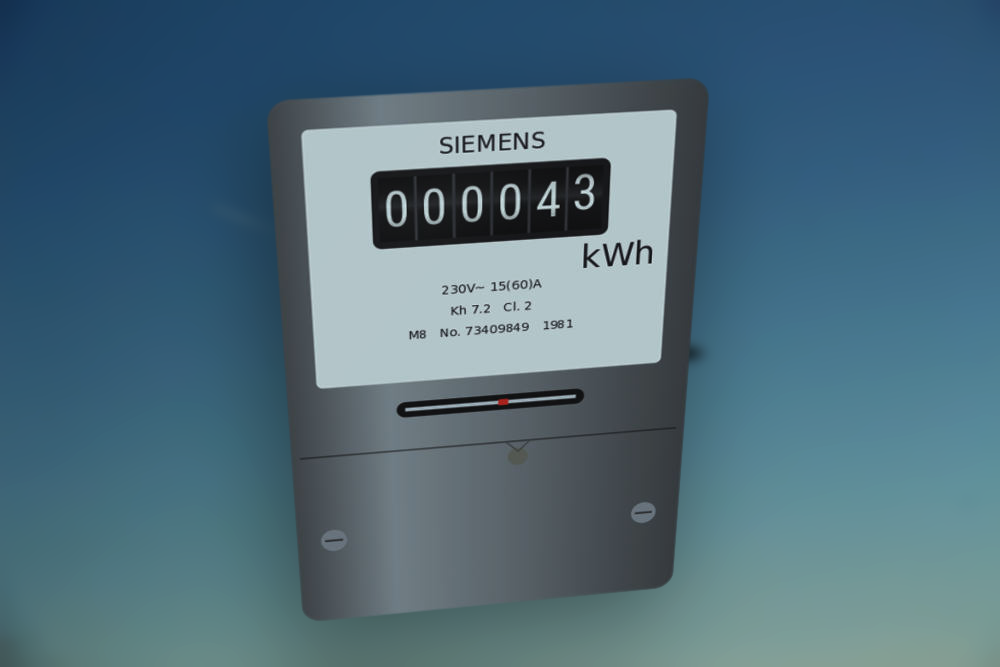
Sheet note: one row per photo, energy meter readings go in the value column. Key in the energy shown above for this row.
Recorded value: 43 kWh
